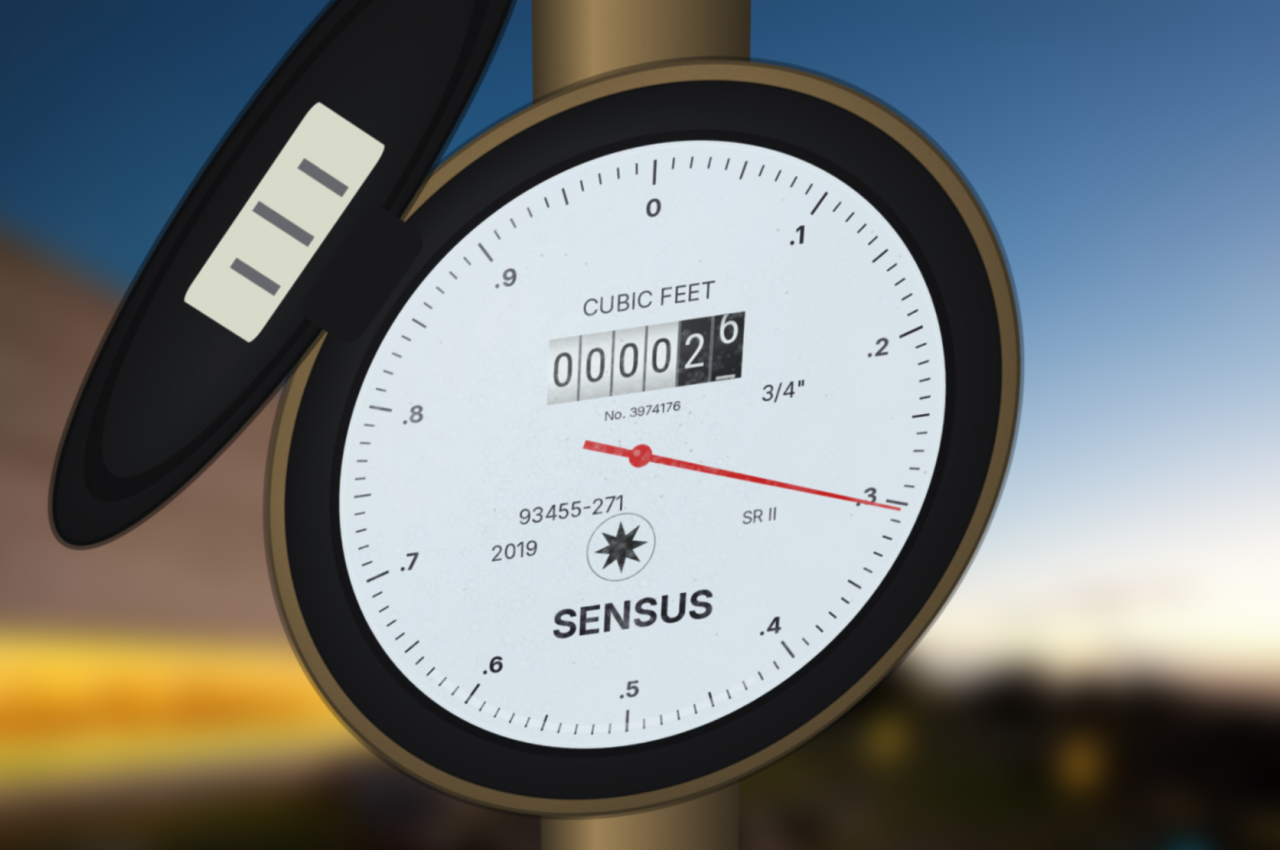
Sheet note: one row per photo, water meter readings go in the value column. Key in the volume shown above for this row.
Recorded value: 26.30 ft³
